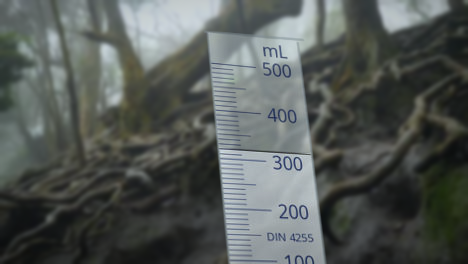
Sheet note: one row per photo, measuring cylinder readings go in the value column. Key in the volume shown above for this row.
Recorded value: 320 mL
